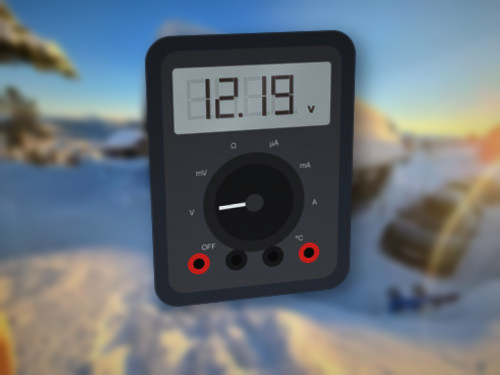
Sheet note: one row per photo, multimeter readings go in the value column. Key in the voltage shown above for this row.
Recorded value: 12.19 V
